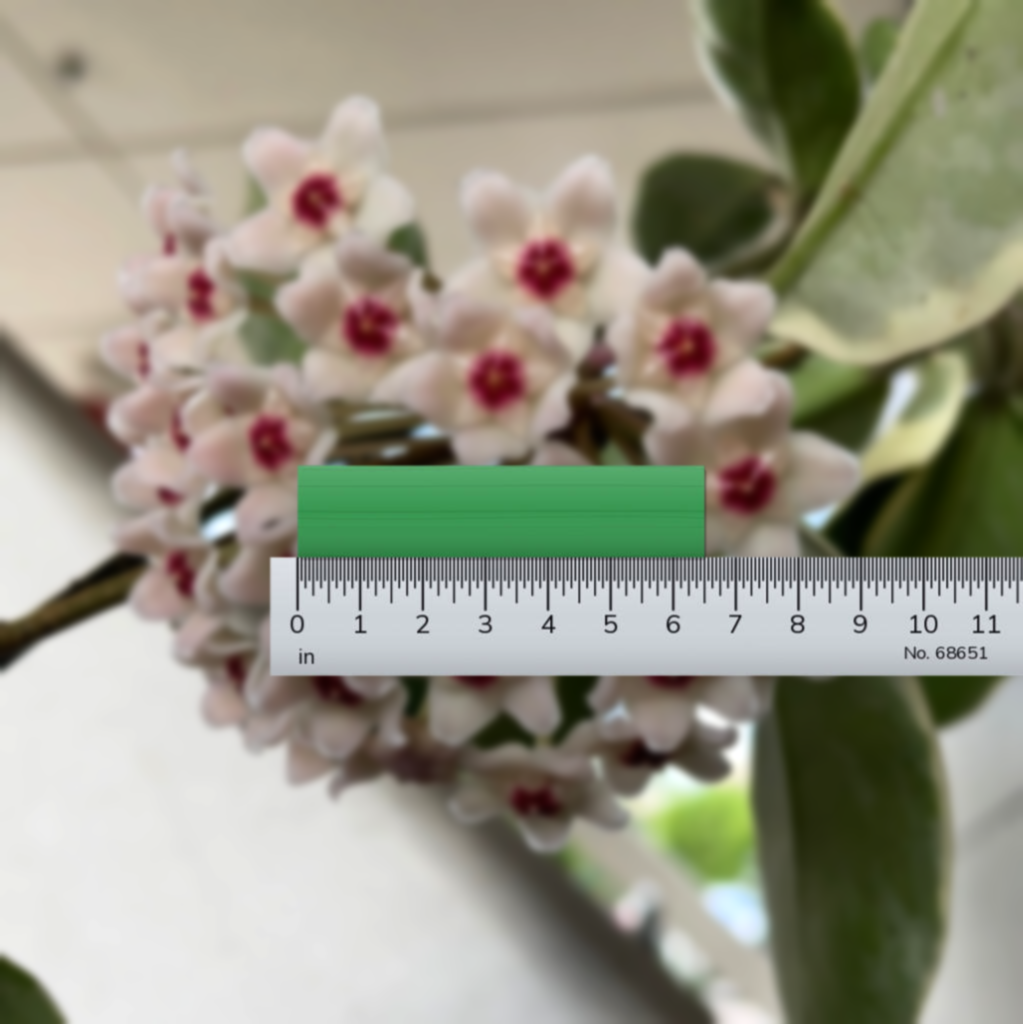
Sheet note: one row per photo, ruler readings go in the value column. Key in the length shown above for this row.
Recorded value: 6.5 in
